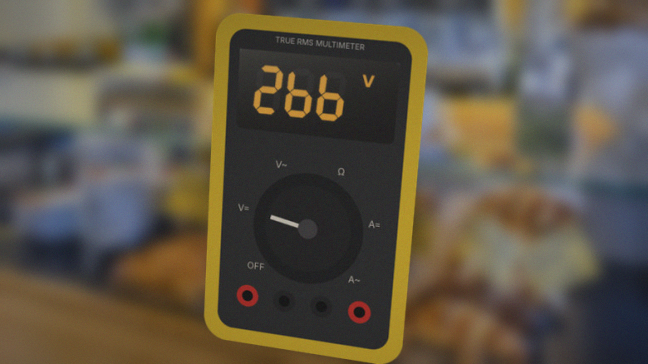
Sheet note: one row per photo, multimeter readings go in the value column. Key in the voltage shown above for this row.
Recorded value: 266 V
